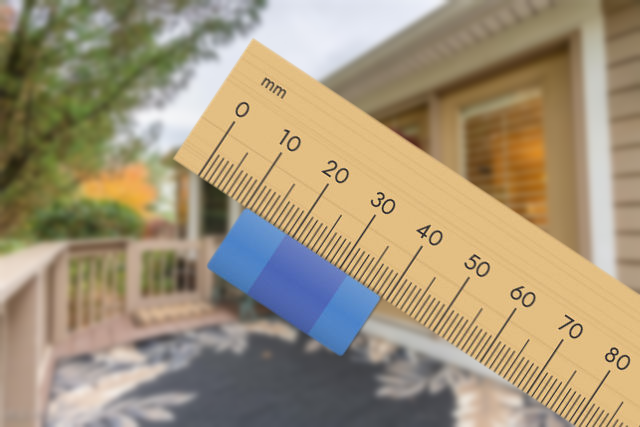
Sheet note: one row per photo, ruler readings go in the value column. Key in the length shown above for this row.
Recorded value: 29 mm
